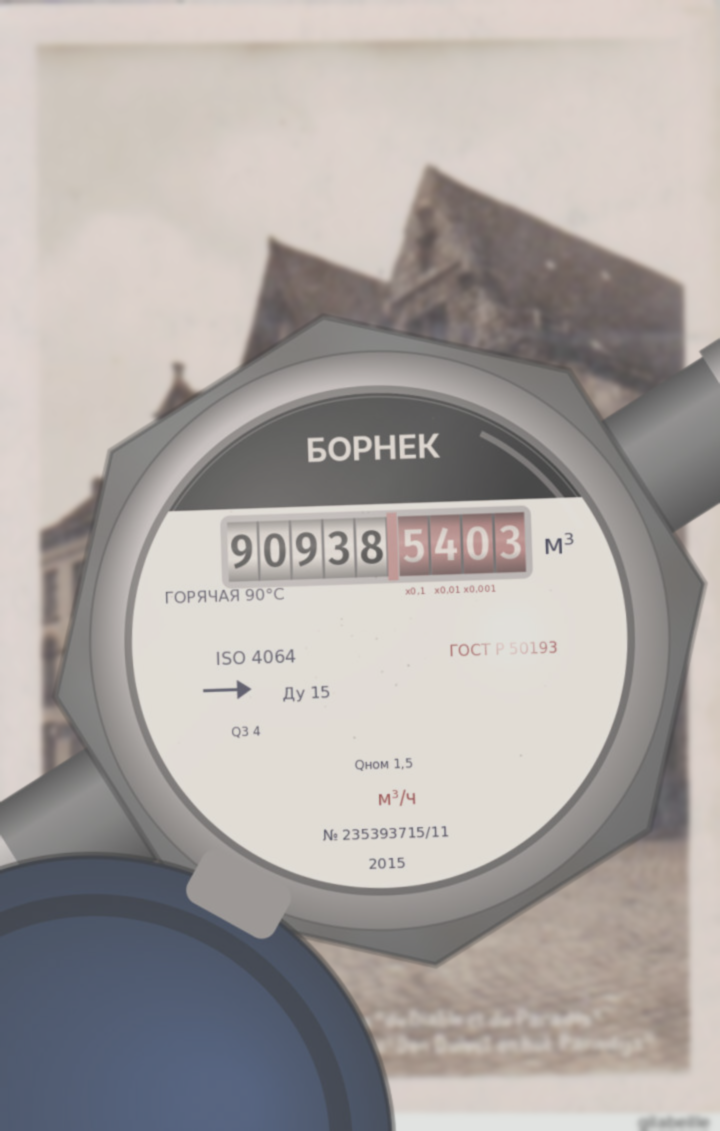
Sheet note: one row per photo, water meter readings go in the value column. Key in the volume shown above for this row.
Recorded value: 90938.5403 m³
